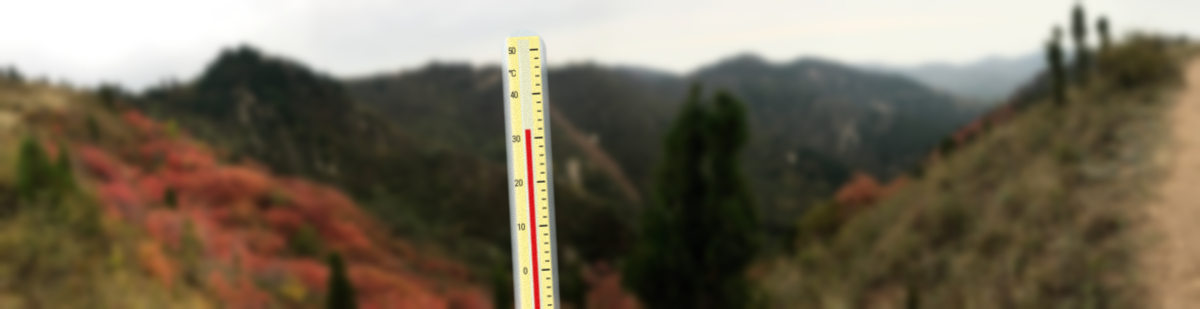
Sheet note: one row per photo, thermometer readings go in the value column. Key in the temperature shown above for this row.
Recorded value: 32 °C
